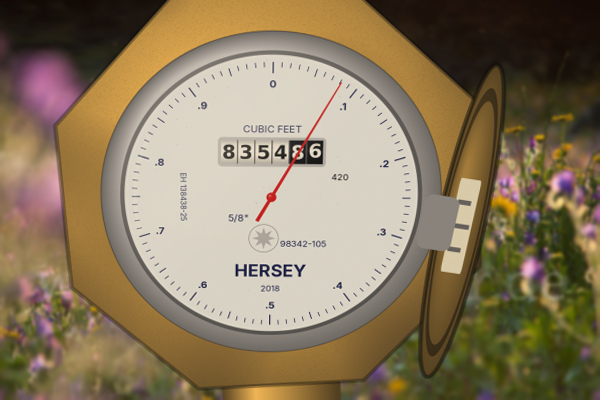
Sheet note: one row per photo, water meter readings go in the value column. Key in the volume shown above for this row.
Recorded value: 835486.08 ft³
